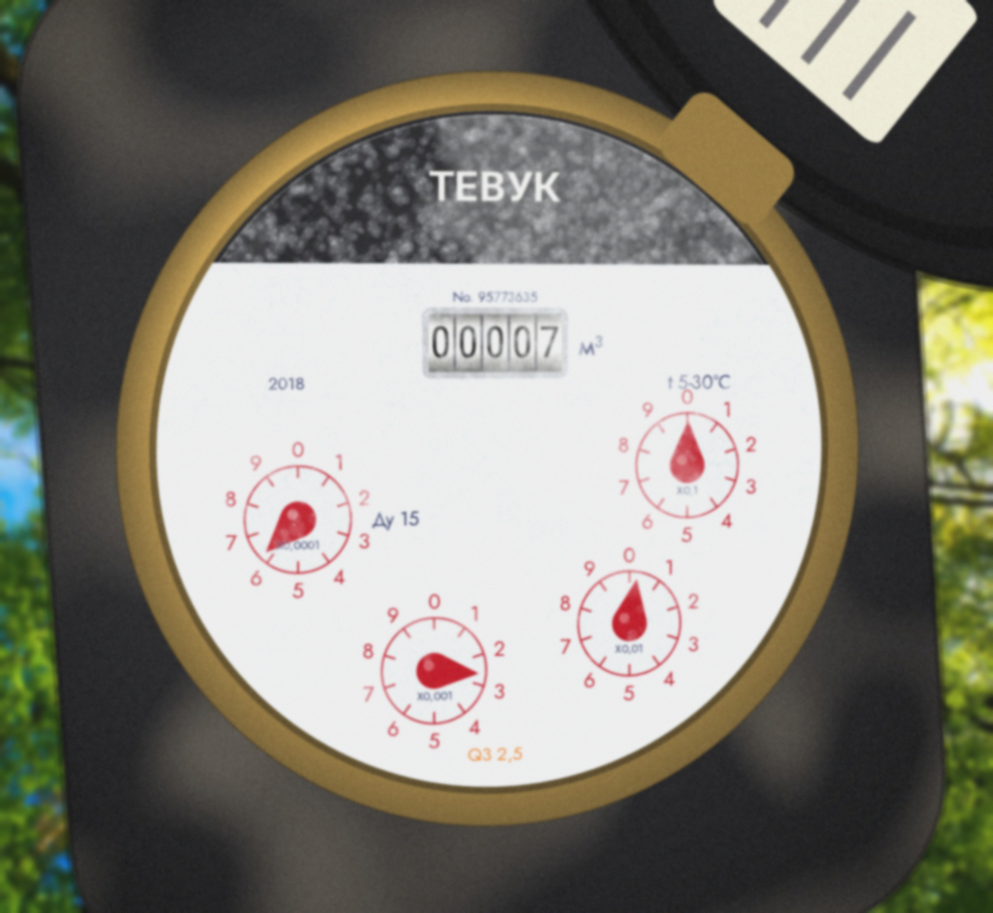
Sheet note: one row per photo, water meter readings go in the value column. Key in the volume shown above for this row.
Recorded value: 7.0026 m³
